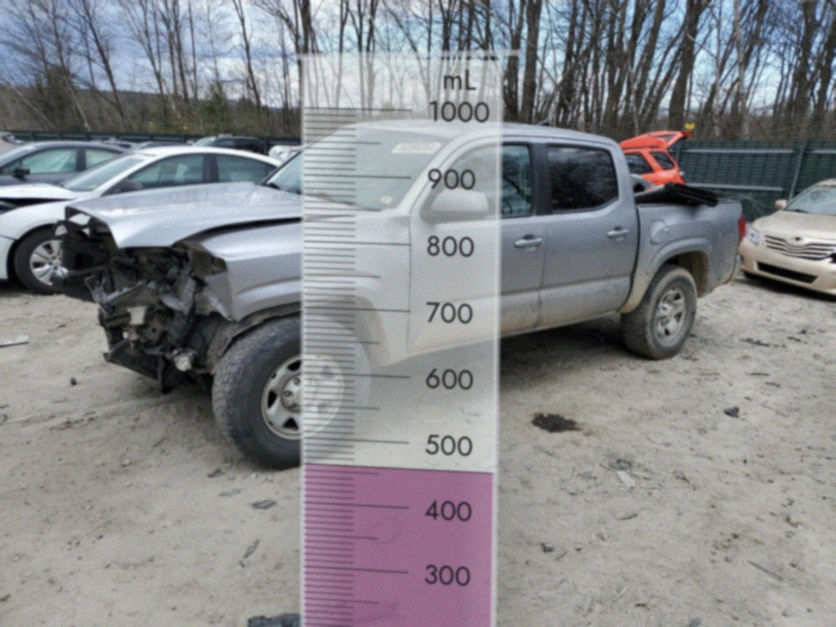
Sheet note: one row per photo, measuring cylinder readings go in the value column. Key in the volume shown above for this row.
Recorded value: 460 mL
